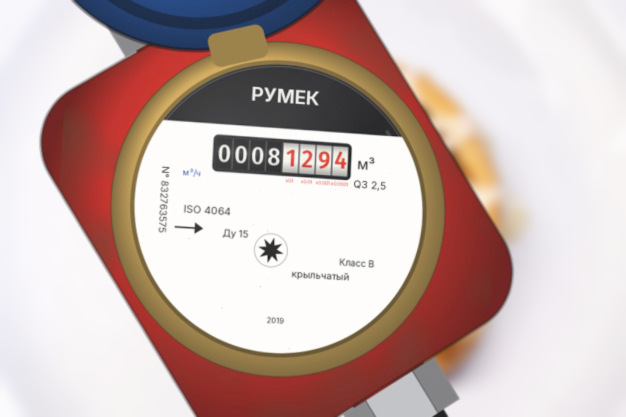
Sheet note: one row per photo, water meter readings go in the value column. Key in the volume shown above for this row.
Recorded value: 8.1294 m³
